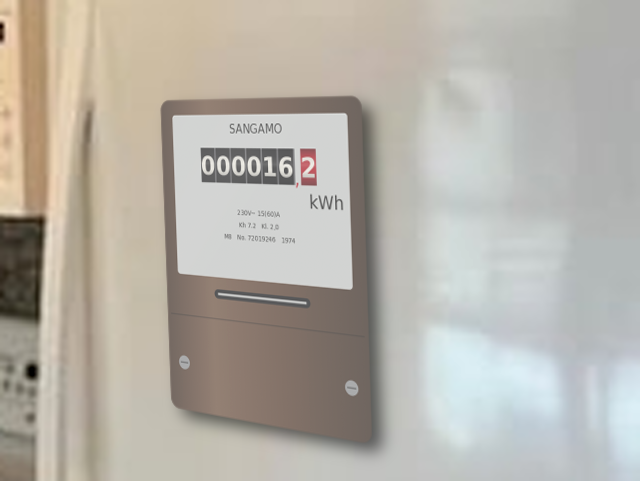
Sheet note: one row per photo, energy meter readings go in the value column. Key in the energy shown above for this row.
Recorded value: 16.2 kWh
